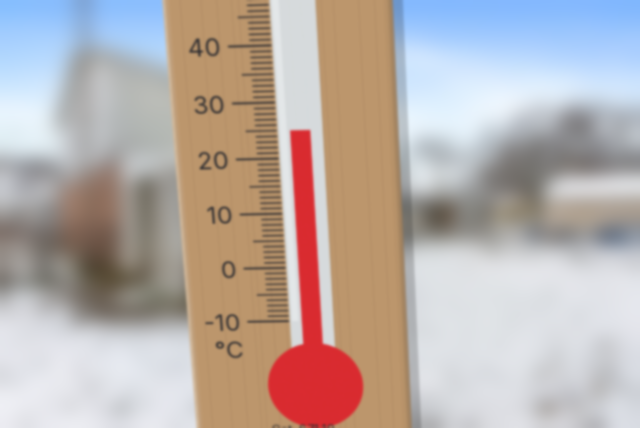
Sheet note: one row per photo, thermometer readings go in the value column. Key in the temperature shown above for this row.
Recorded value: 25 °C
